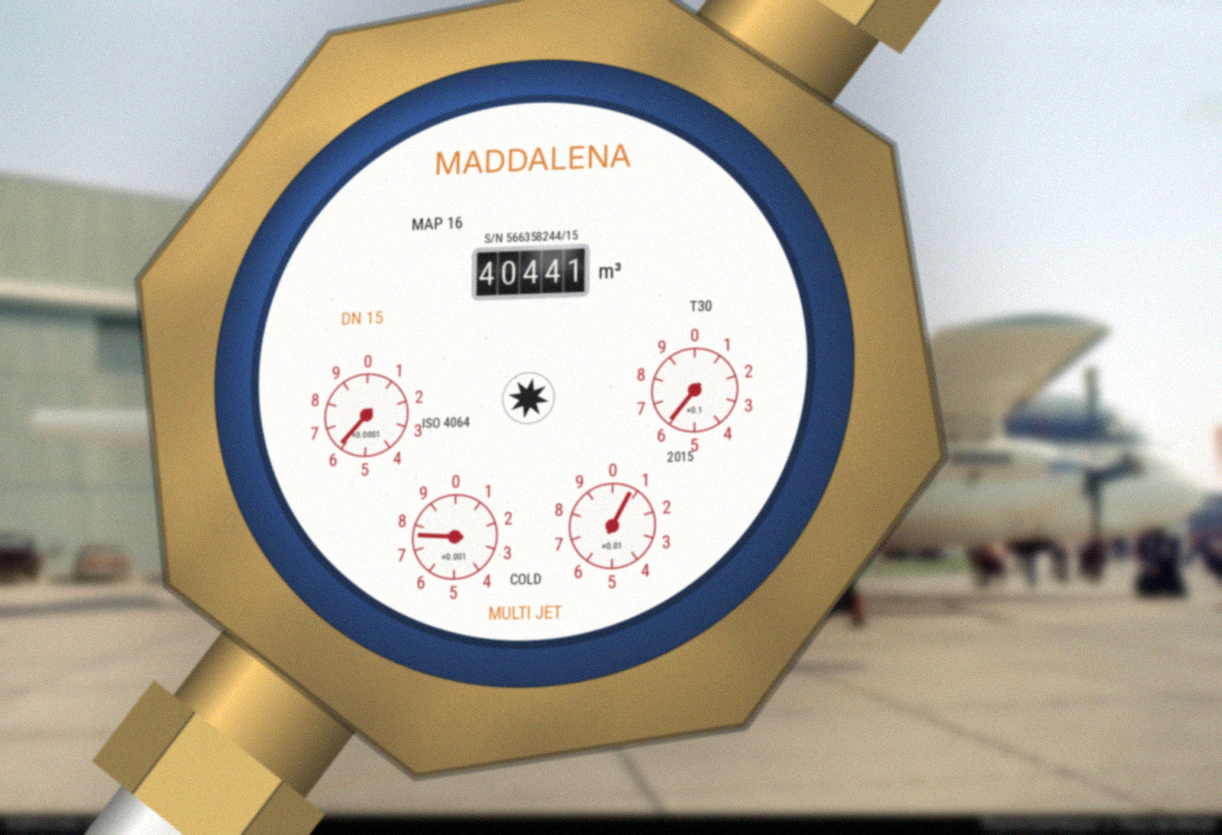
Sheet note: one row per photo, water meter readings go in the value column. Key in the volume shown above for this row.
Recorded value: 40441.6076 m³
